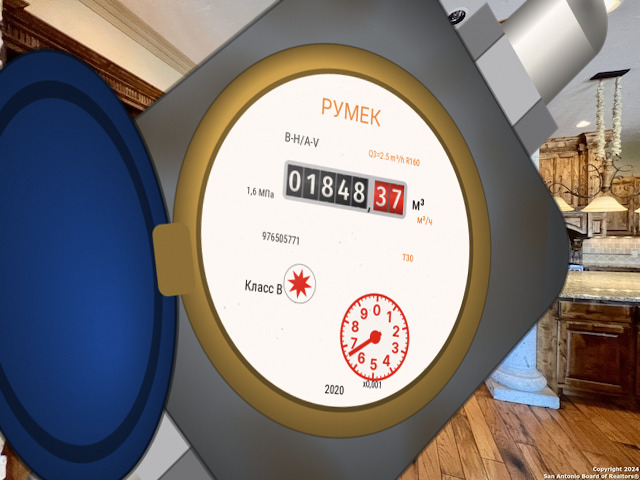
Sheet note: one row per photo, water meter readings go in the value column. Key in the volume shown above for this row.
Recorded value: 1848.376 m³
